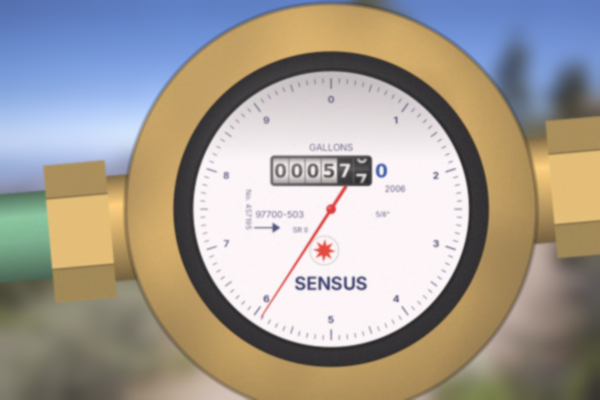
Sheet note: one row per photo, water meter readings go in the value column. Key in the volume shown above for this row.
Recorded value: 5765.9 gal
